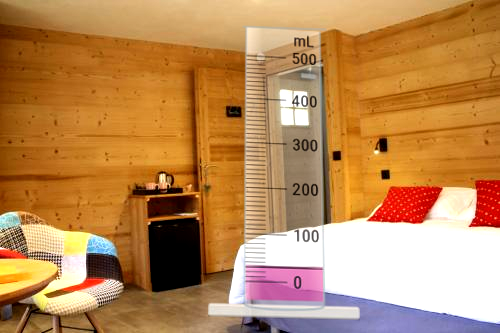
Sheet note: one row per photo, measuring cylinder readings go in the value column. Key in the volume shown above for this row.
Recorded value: 30 mL
